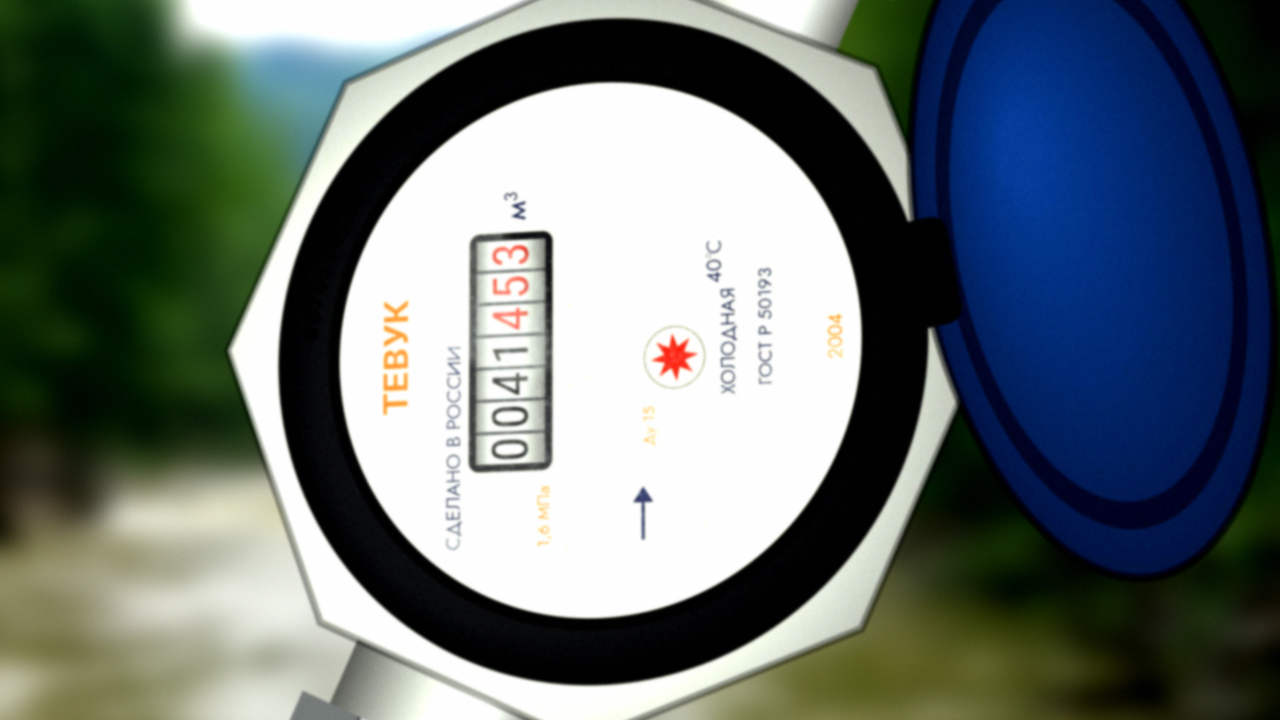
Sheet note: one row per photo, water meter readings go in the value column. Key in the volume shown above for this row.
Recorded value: 41.453 m³
